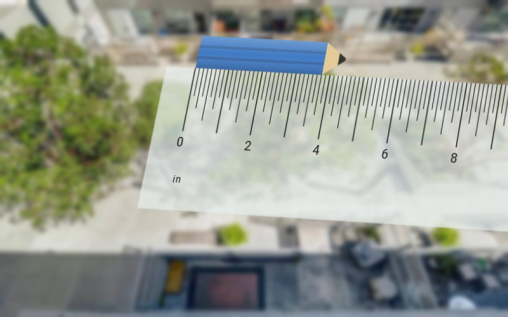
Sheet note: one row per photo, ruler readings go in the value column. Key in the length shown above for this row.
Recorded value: 4.375 in
